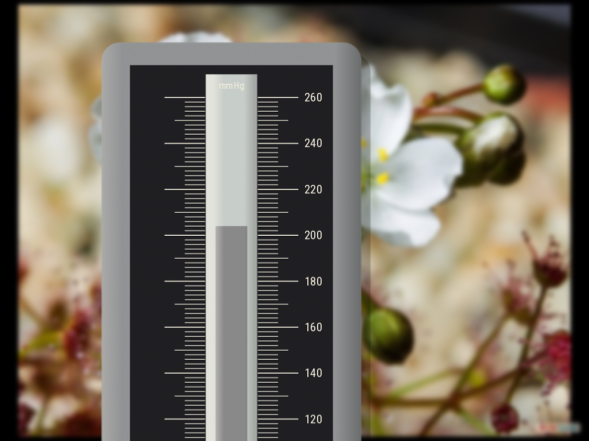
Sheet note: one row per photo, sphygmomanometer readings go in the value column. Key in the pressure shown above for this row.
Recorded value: 204 mmHg
